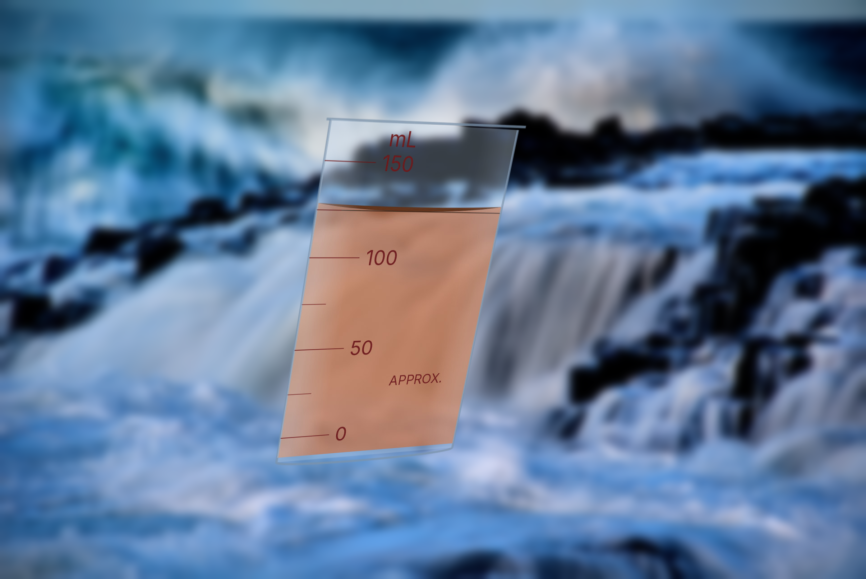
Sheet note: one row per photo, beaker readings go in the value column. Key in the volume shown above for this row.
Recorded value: 125 mL
